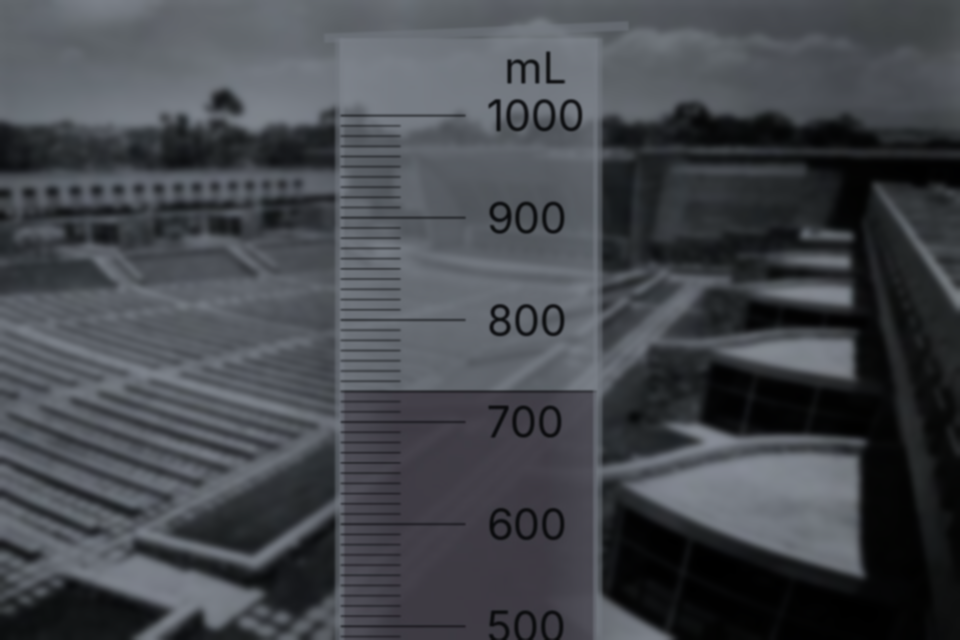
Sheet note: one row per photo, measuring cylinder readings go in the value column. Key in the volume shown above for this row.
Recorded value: 730 mL
